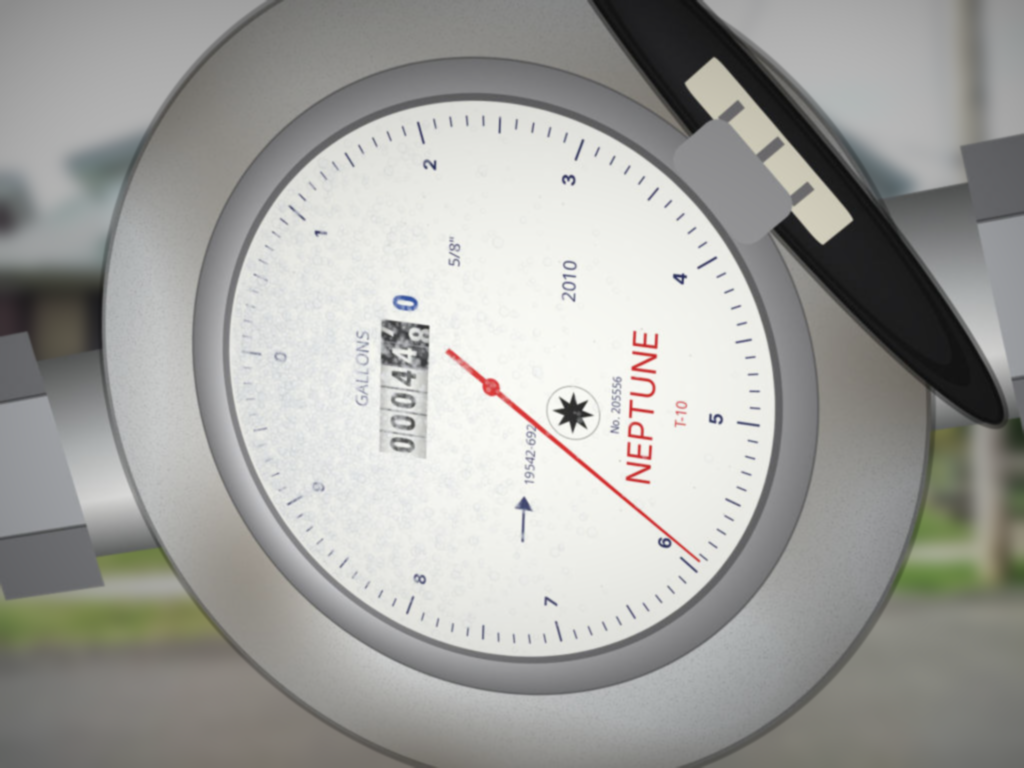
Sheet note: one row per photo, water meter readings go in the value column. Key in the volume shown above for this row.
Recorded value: 4475.9 gal
